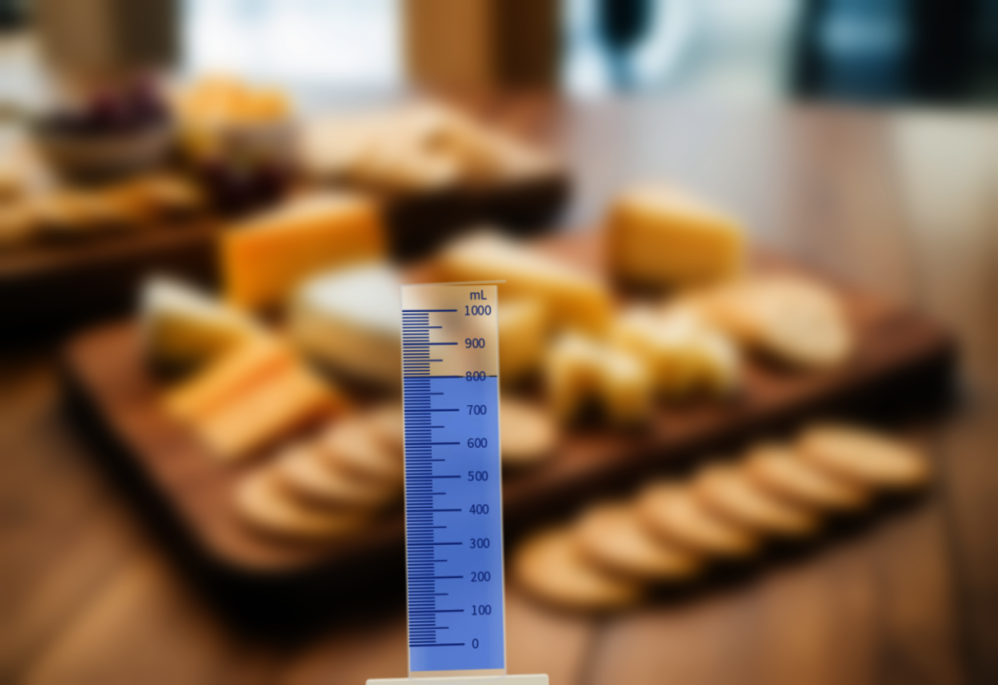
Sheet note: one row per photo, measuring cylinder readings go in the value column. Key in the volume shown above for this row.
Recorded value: 800 mL
